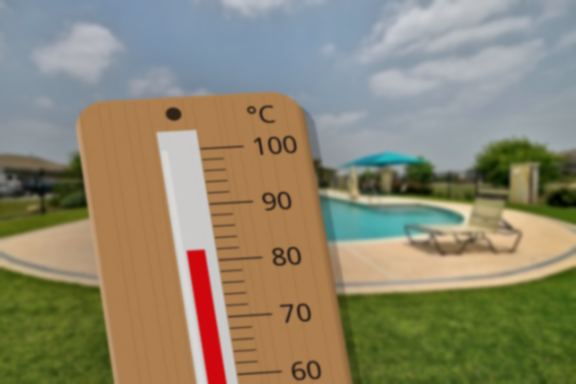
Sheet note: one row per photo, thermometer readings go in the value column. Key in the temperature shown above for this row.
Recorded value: 82 °C
